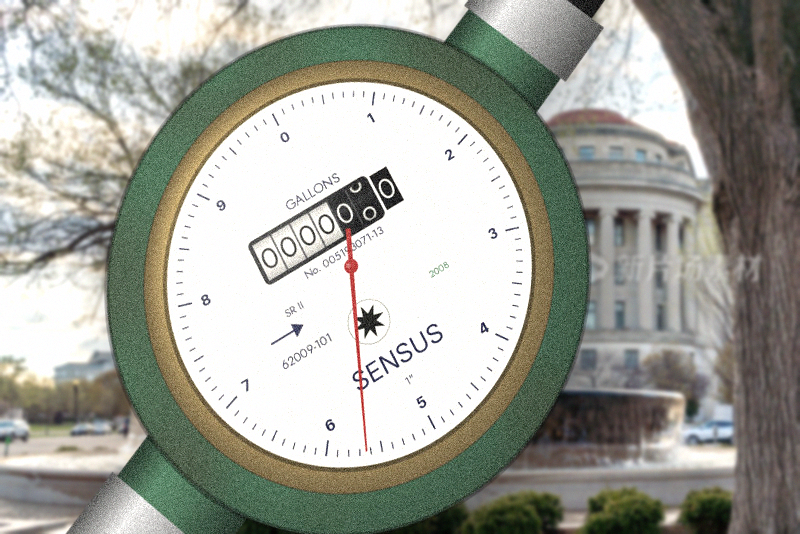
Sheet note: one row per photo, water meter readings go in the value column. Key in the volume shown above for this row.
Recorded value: 85.6 gal
